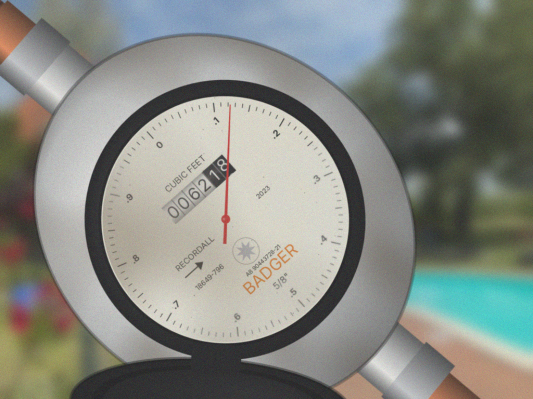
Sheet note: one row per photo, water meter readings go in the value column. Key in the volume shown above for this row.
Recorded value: 6218.12 ft³
